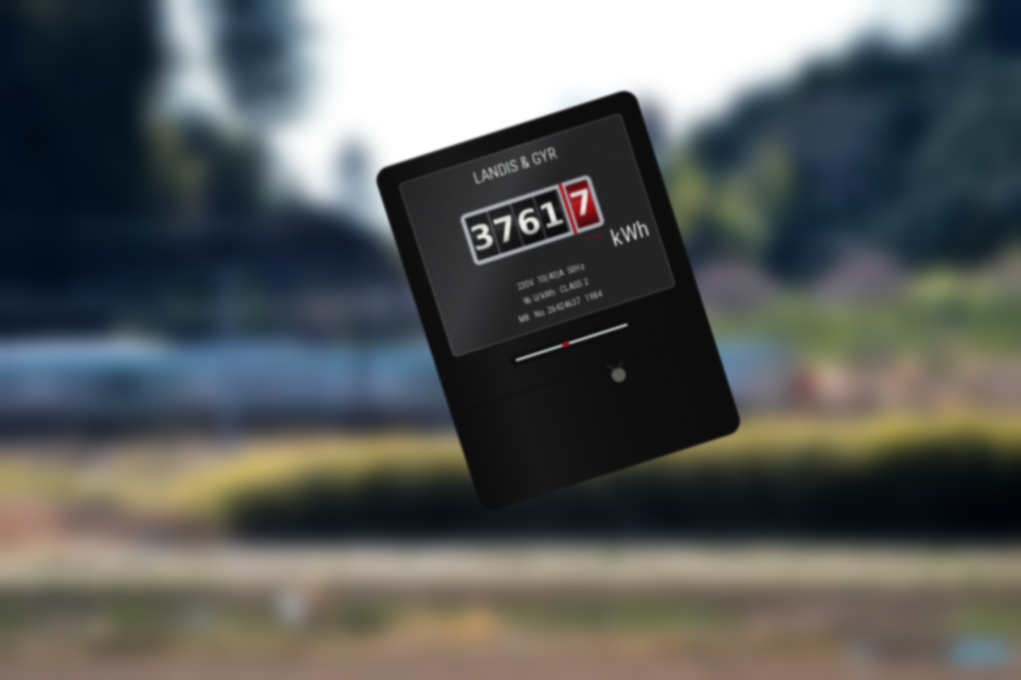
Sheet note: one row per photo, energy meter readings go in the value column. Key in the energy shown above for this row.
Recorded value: 3761.7 kWh
